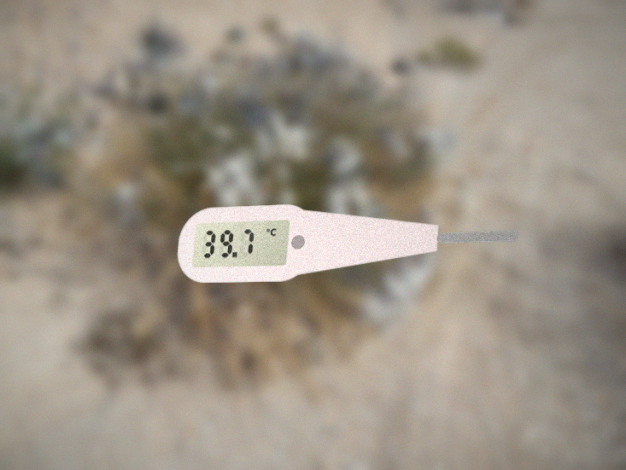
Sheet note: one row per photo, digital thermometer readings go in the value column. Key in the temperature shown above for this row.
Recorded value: 39.7 °C
